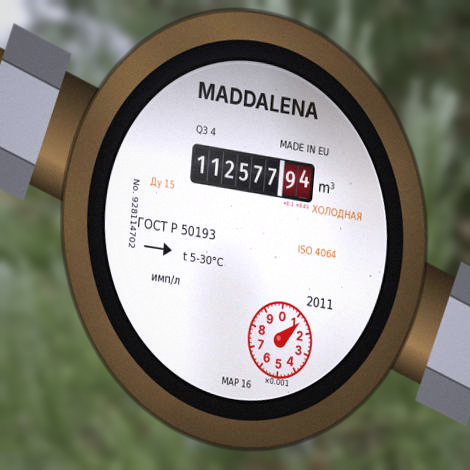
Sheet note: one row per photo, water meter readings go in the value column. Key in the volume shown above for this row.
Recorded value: 112577.941 m³
